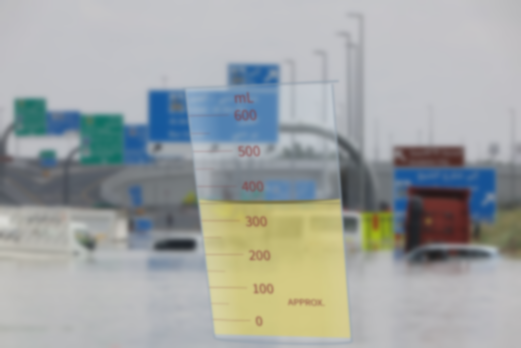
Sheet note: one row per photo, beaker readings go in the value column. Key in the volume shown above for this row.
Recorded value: 350 mL
